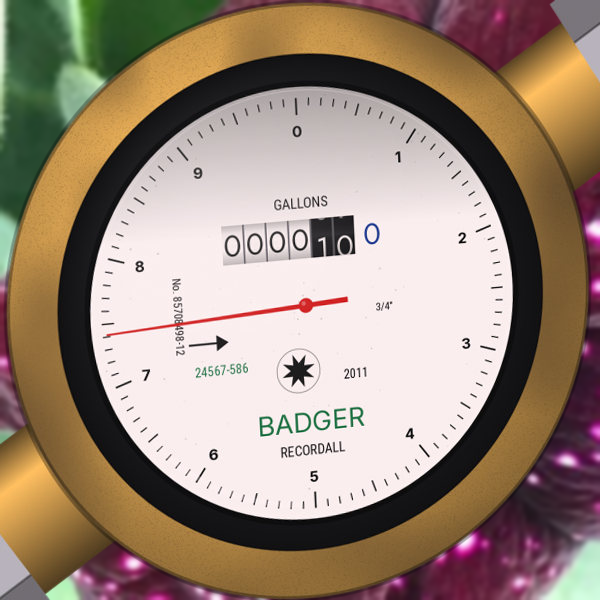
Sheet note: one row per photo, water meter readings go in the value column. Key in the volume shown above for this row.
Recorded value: 97.4 gal
